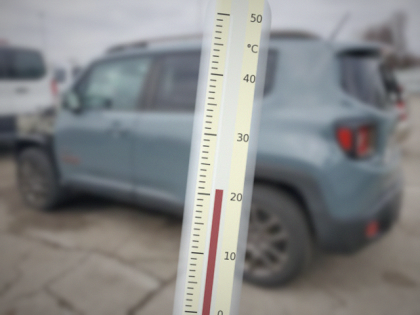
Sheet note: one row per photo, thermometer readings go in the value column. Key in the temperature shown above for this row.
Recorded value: 21 °C
